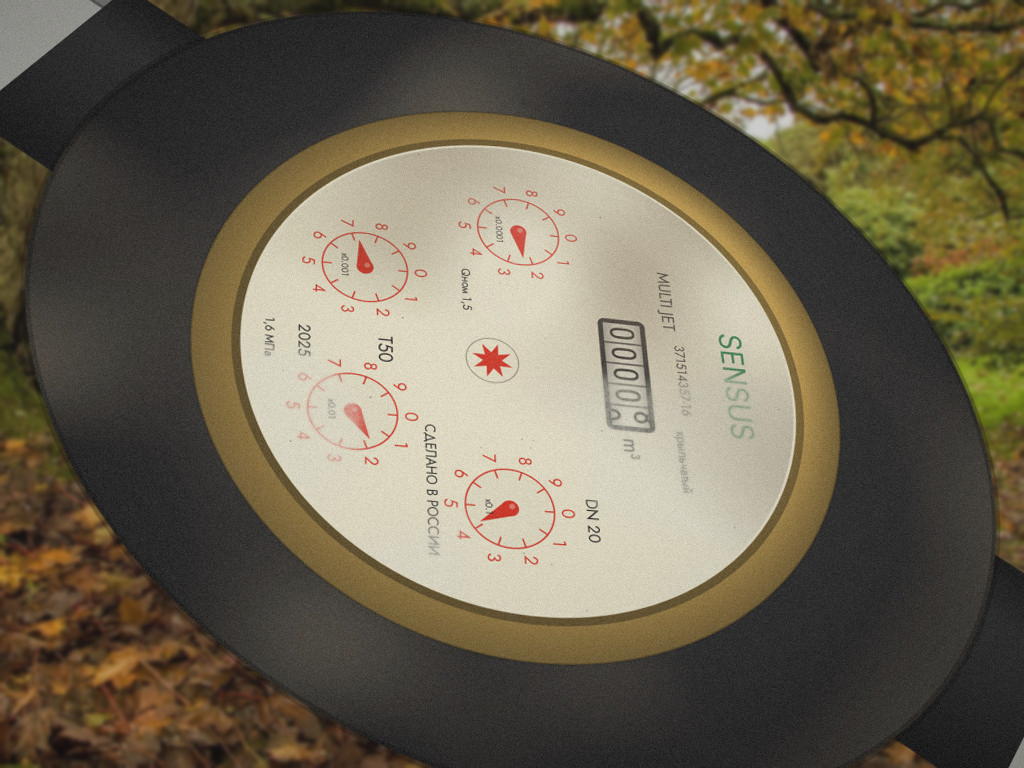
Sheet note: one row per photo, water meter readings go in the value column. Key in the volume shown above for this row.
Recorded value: 8.4172 m³
